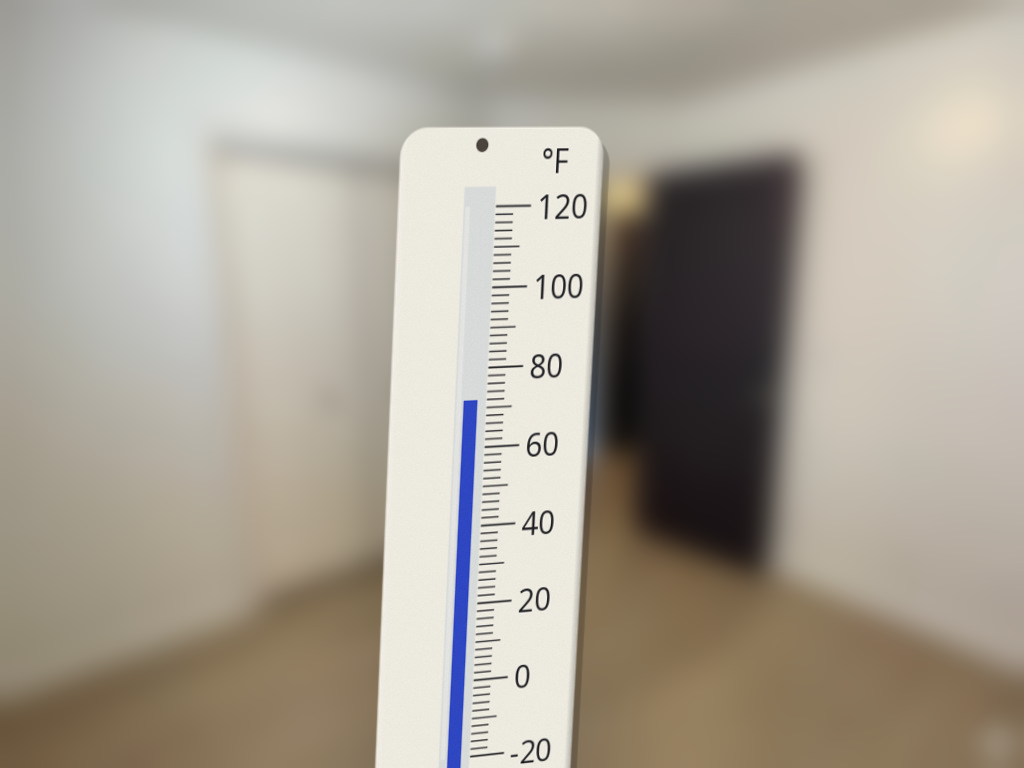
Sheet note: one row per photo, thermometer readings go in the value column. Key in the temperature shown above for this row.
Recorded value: 72 °F
